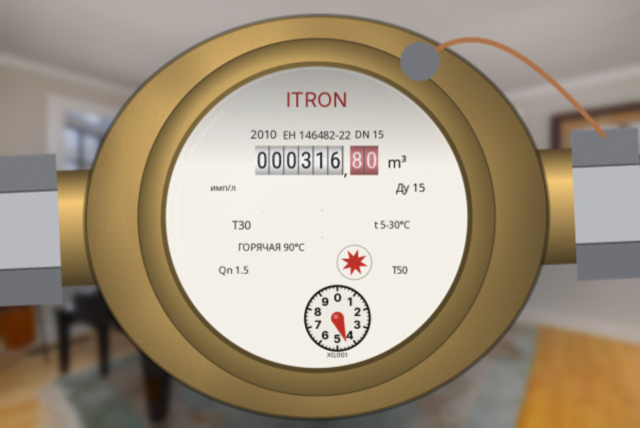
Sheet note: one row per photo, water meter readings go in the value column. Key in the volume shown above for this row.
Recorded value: 316.804 m³
